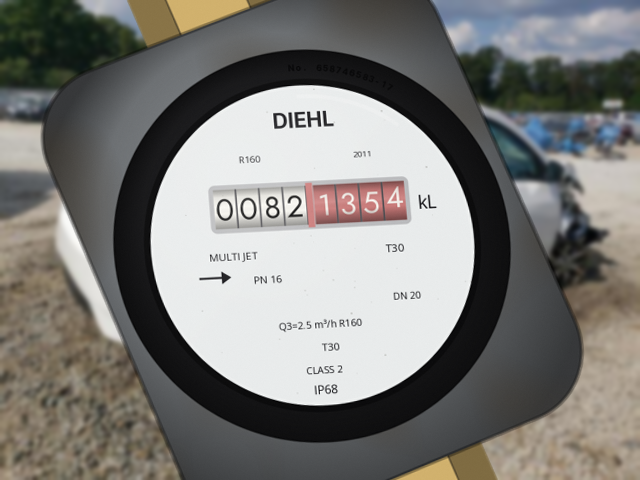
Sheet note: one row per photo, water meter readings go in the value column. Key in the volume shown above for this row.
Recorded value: 82.1354 kL
